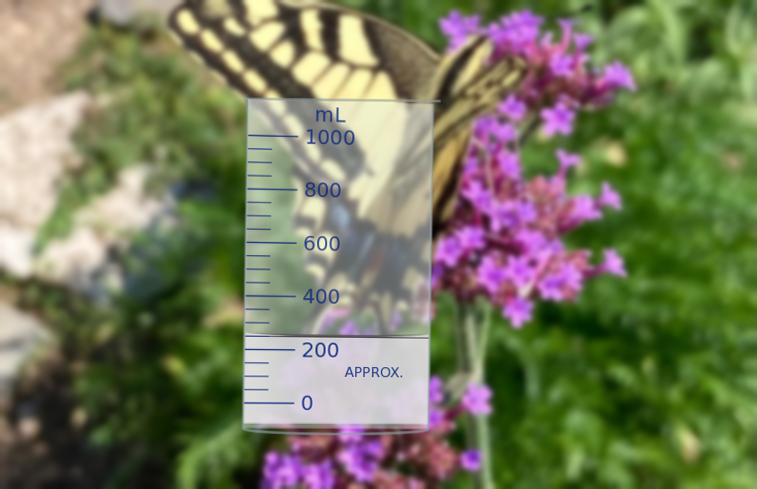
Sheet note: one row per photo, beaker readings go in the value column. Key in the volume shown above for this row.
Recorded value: 250 mL
